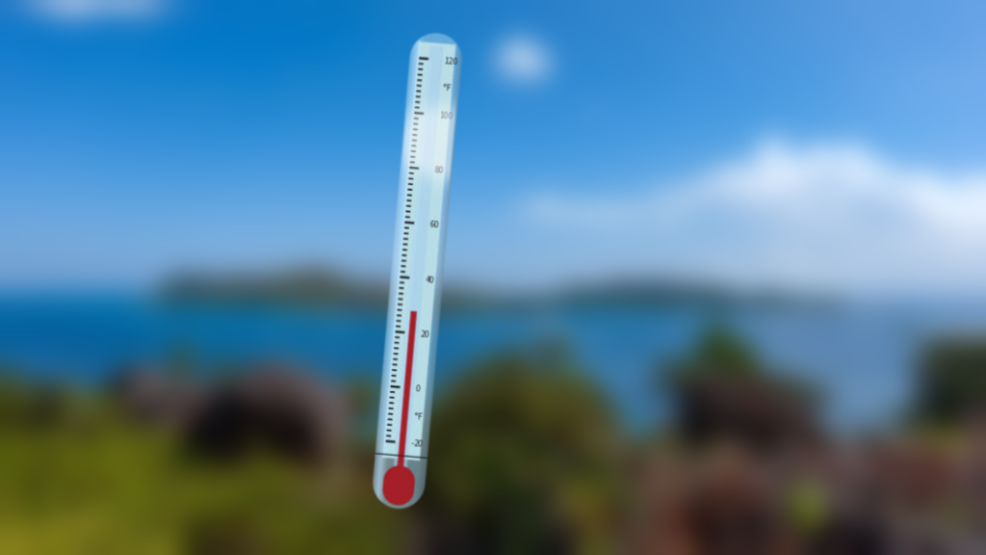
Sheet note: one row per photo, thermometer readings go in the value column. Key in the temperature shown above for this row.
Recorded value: 28 °F
